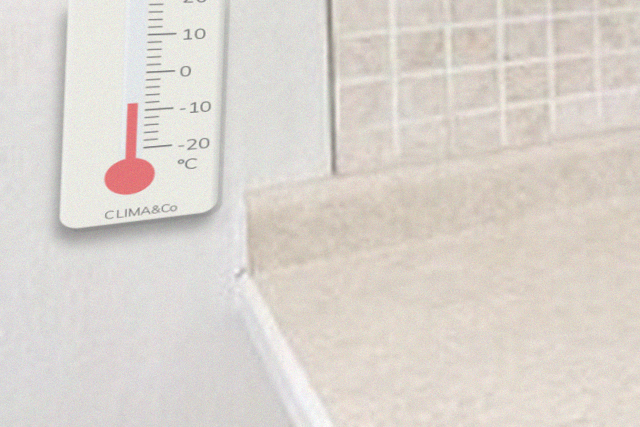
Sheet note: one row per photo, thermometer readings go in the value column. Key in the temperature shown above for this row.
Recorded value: -8 °C
